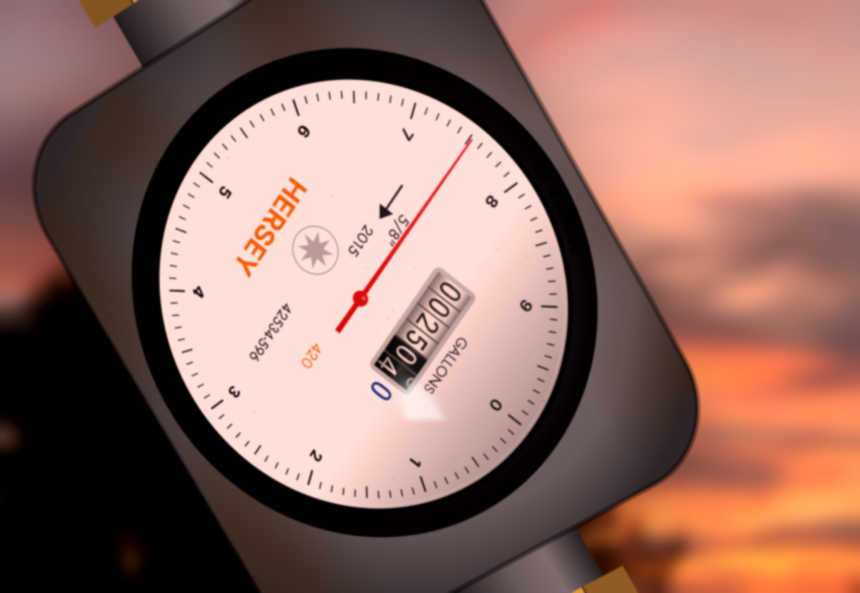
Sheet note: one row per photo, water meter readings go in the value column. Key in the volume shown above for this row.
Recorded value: 25037.5 gal
